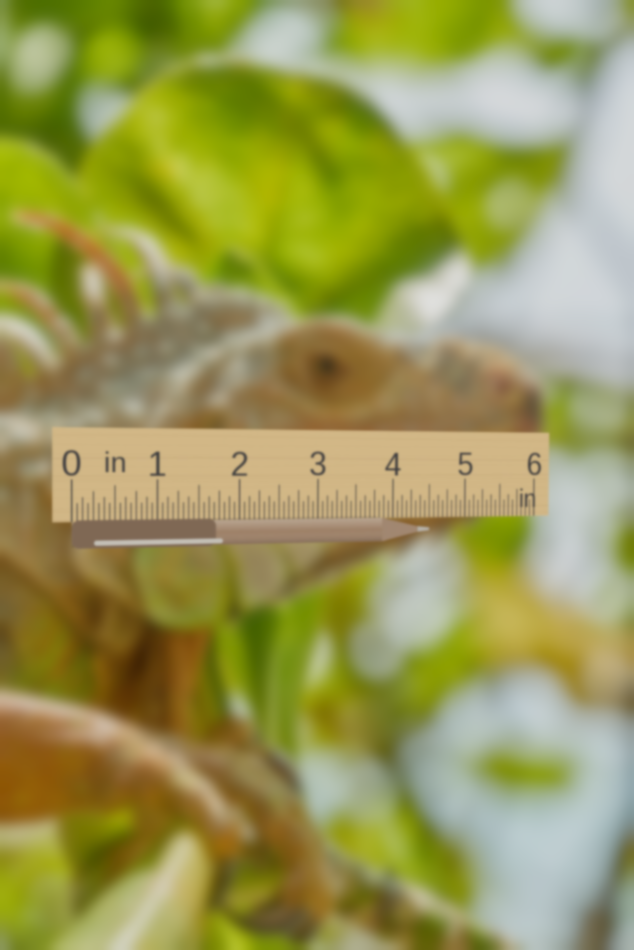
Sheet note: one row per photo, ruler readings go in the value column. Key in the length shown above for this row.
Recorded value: 4.5 in
